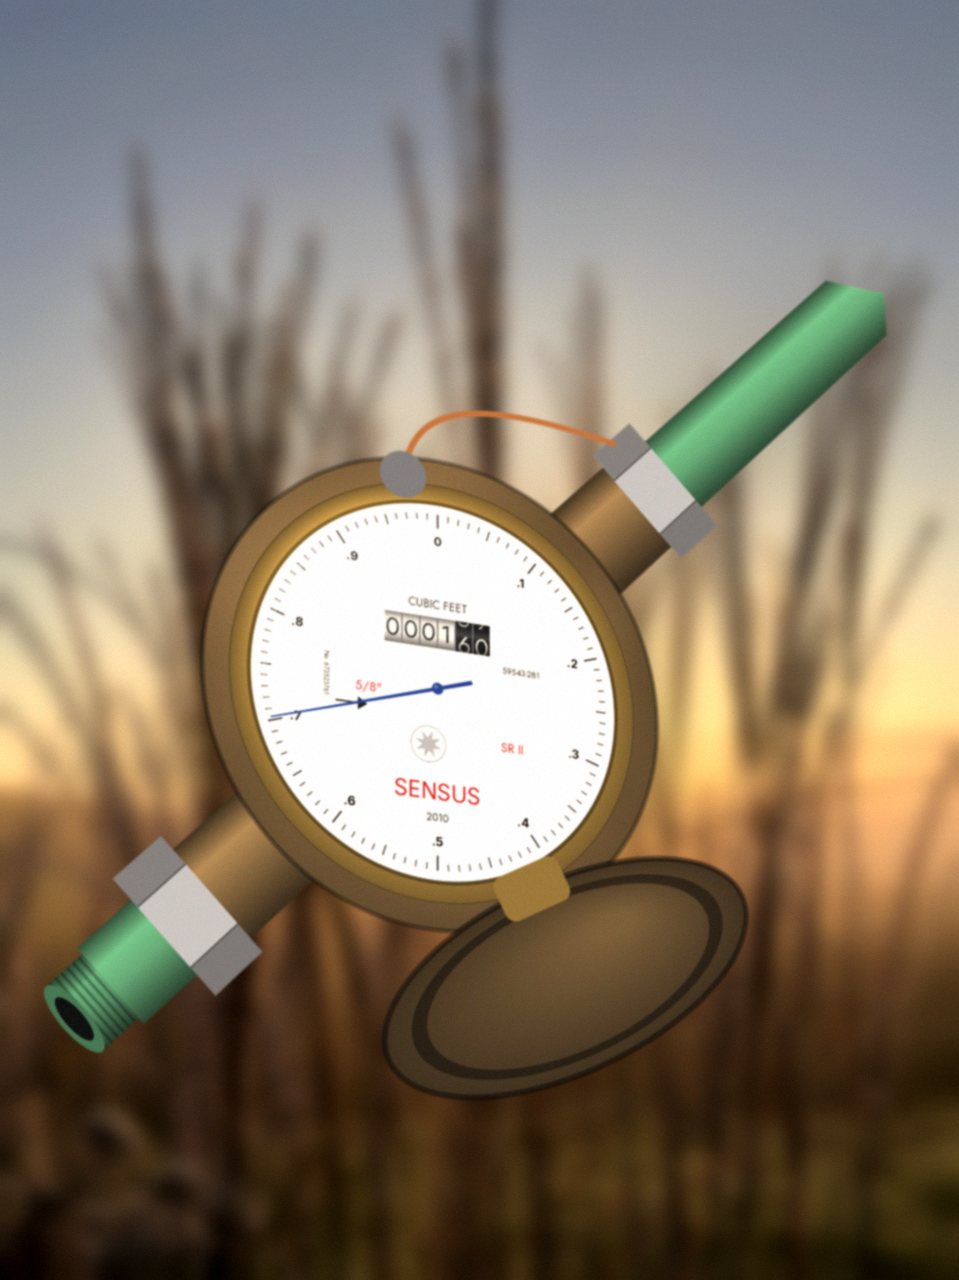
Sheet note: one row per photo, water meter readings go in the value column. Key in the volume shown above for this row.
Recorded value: 159.70 ft³
